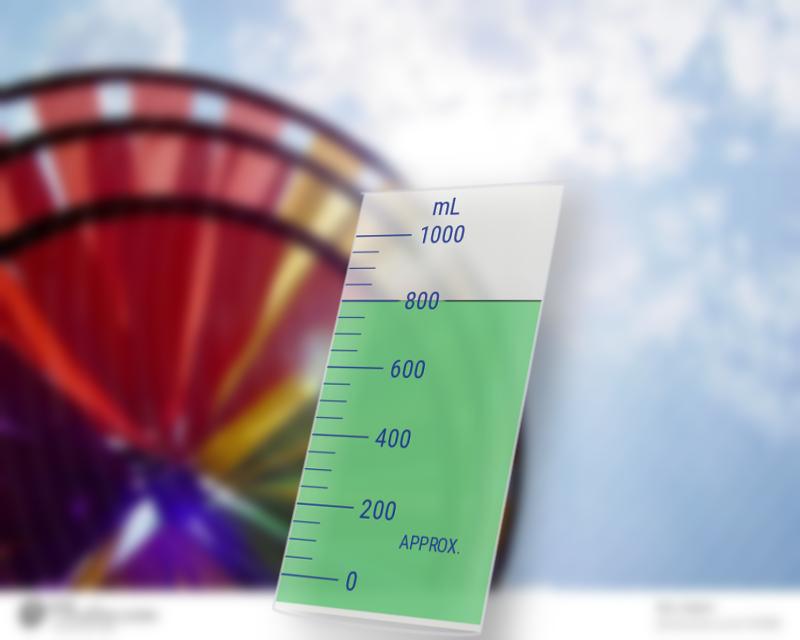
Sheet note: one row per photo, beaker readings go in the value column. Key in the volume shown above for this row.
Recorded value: 800 mL
